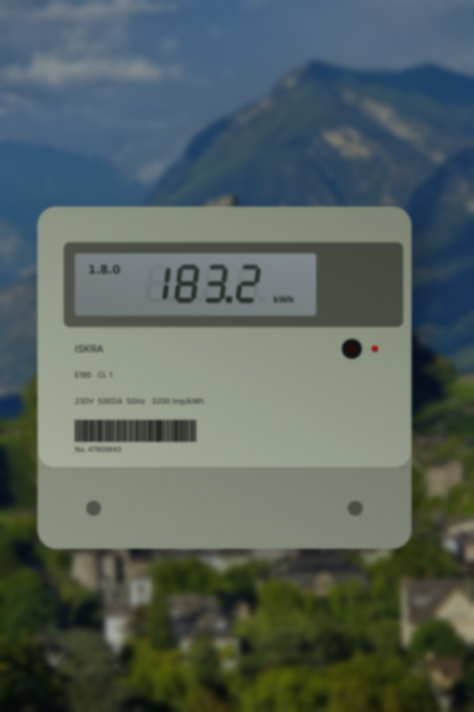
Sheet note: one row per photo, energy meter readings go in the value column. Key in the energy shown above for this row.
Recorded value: 183.2 kWh
